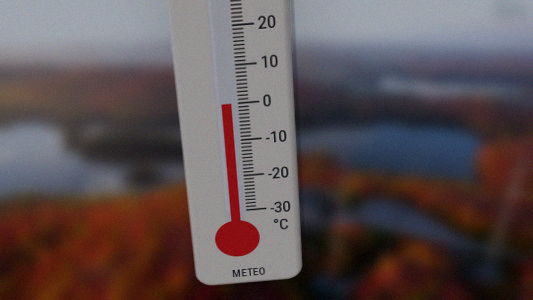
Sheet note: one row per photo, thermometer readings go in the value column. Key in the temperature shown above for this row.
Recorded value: 0 °C
